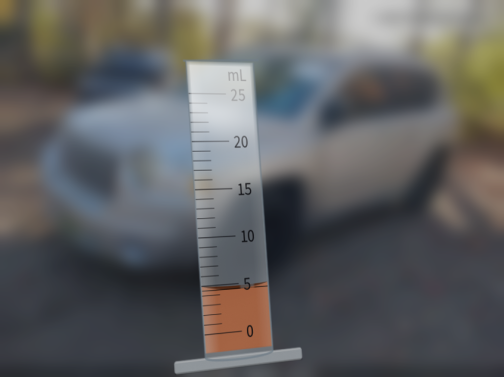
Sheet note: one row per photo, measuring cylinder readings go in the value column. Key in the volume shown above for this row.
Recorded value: 4.5 mL
